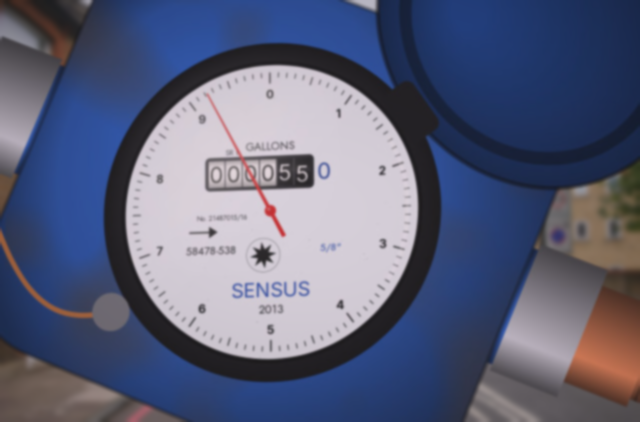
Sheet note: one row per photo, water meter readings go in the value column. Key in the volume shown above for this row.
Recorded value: 549.2 gal
